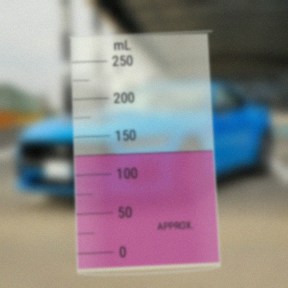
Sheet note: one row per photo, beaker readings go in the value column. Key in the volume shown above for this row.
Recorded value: 125 mL
